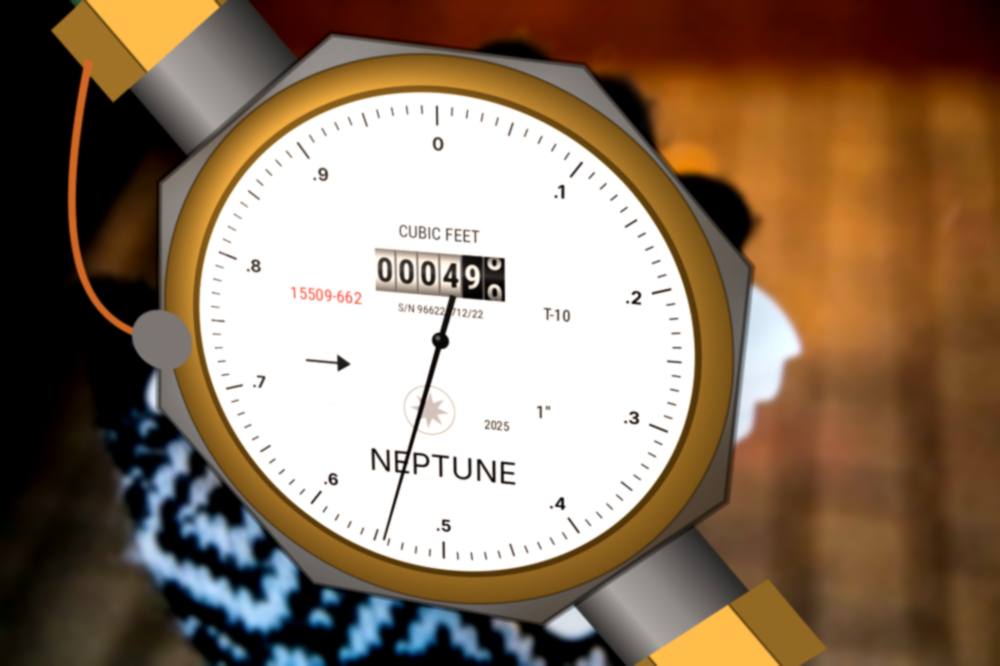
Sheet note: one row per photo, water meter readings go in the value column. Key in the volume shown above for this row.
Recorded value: 498.54 ft³
